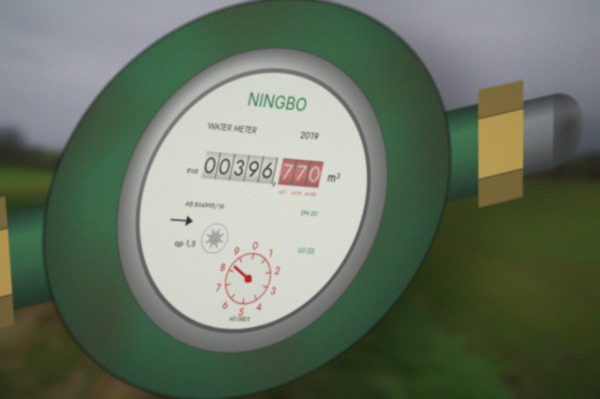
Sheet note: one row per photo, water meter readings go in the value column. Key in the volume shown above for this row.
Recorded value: 396.7708 m³
